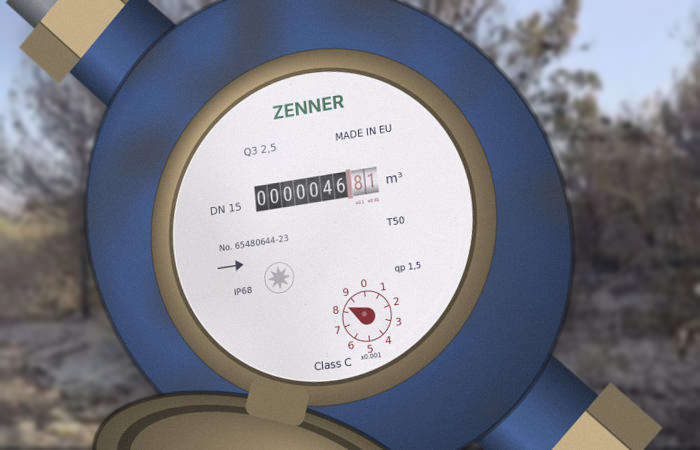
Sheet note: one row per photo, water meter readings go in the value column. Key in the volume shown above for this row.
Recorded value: 46.818 m³
